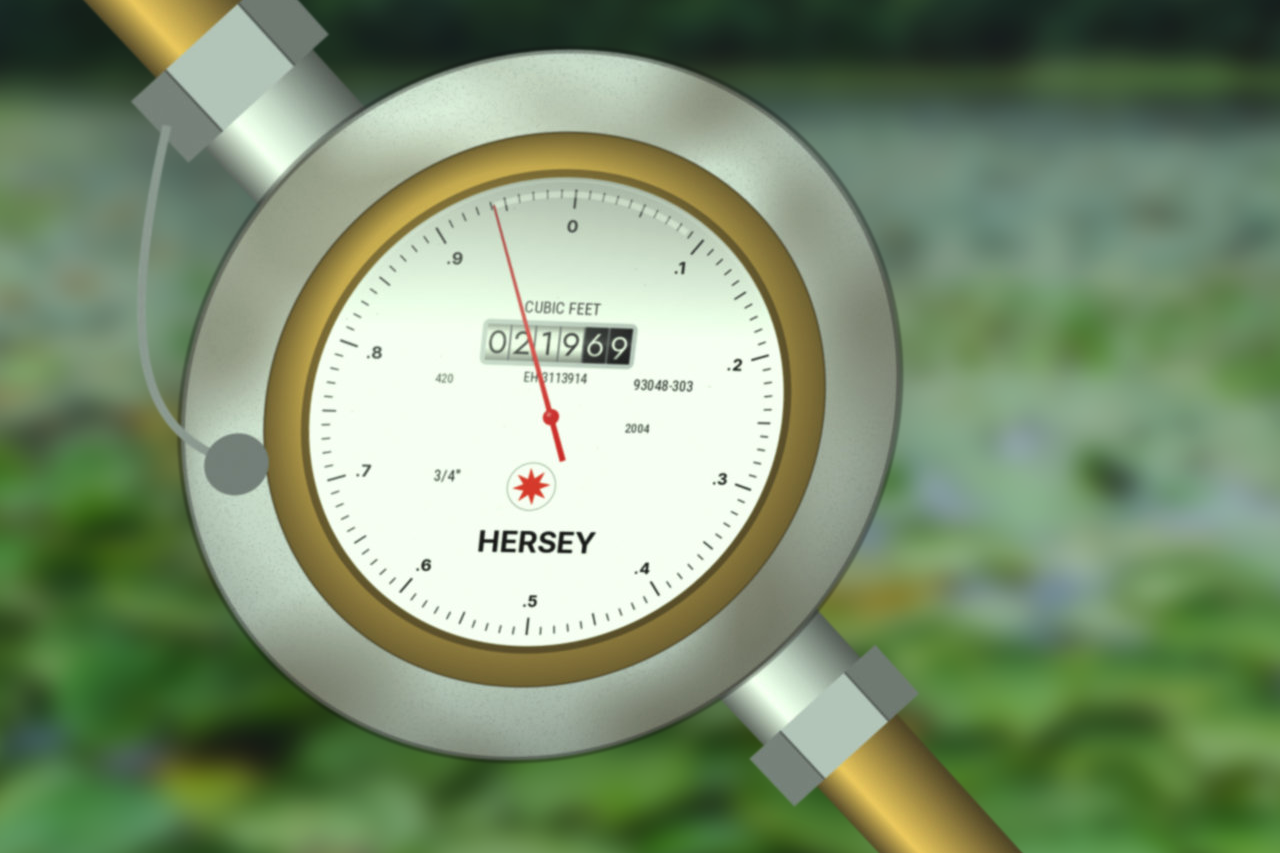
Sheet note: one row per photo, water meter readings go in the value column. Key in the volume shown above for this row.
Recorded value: 21968.94 ft³
